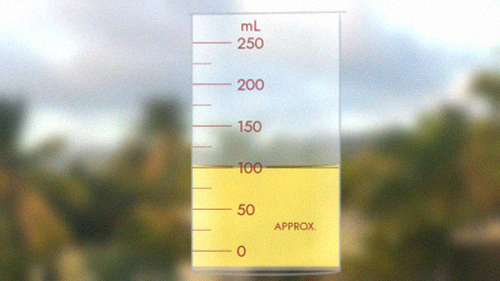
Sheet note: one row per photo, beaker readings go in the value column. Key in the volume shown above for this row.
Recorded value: 100 mL
